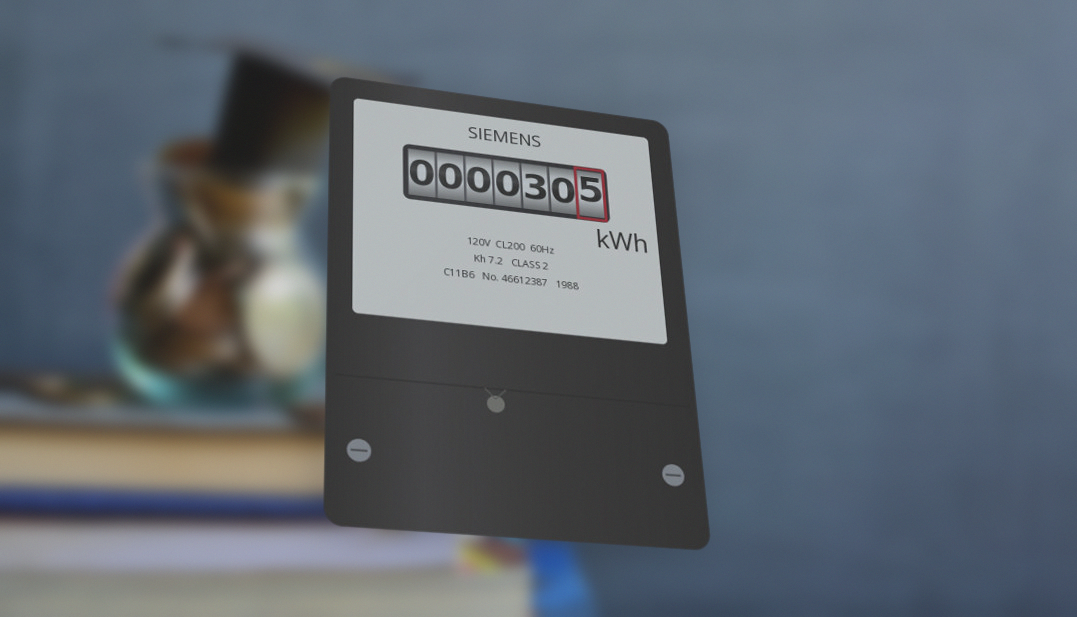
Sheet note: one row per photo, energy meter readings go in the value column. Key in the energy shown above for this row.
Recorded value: 30.5 kWh
